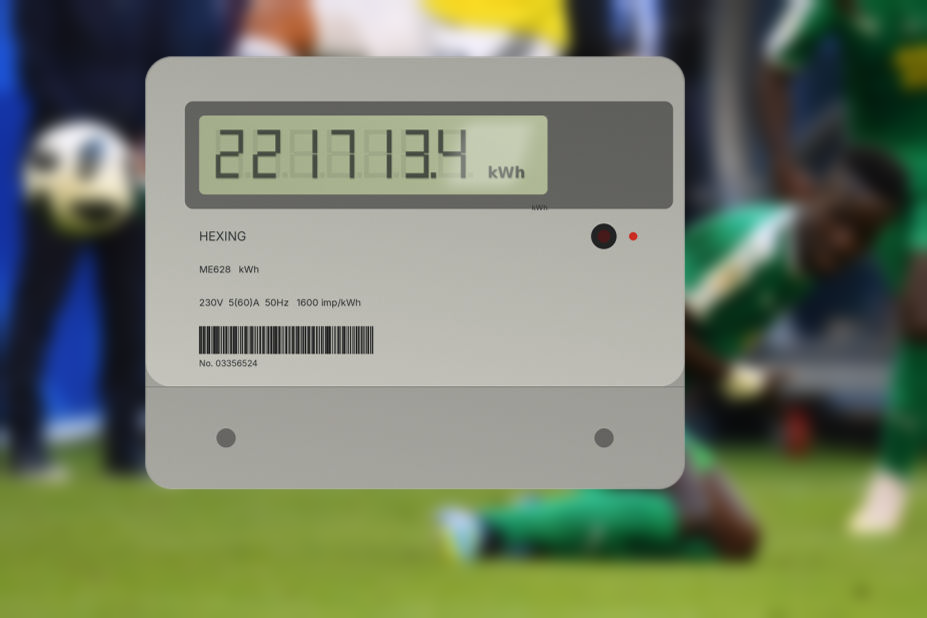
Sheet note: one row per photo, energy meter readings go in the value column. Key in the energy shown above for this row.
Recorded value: 221713.4 kWh
